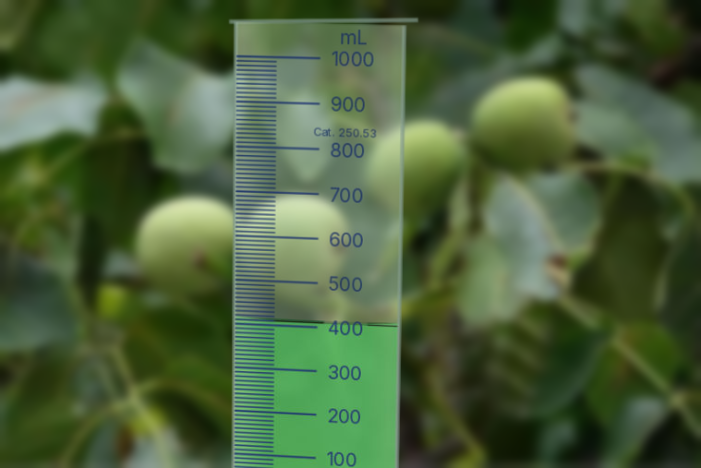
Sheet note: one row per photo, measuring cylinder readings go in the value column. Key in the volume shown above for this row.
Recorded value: 410 mL
